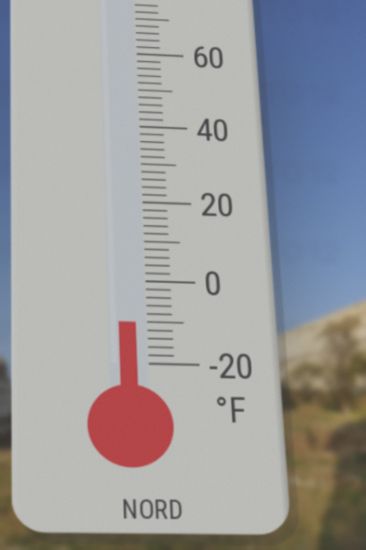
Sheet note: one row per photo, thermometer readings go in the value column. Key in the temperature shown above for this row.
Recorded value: -10 °F
